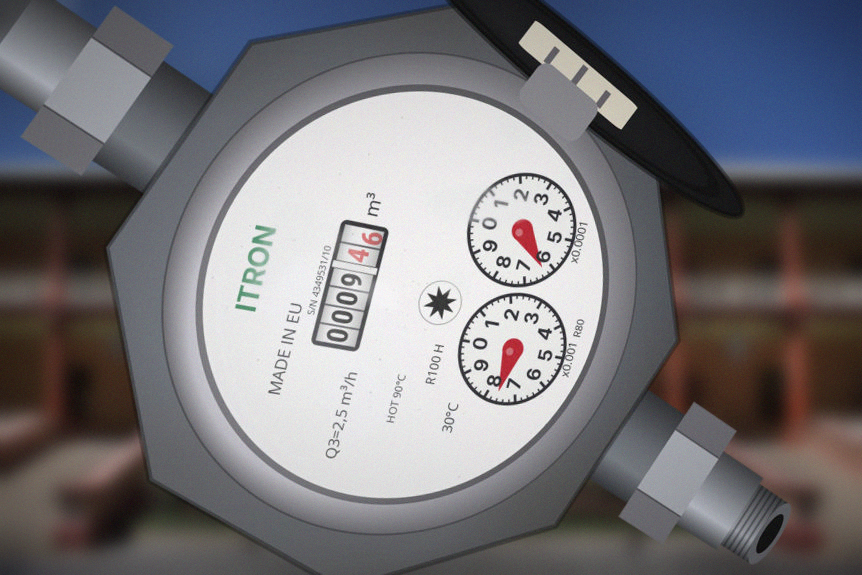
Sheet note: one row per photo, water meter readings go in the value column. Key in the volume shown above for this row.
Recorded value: 9.4576 m³
